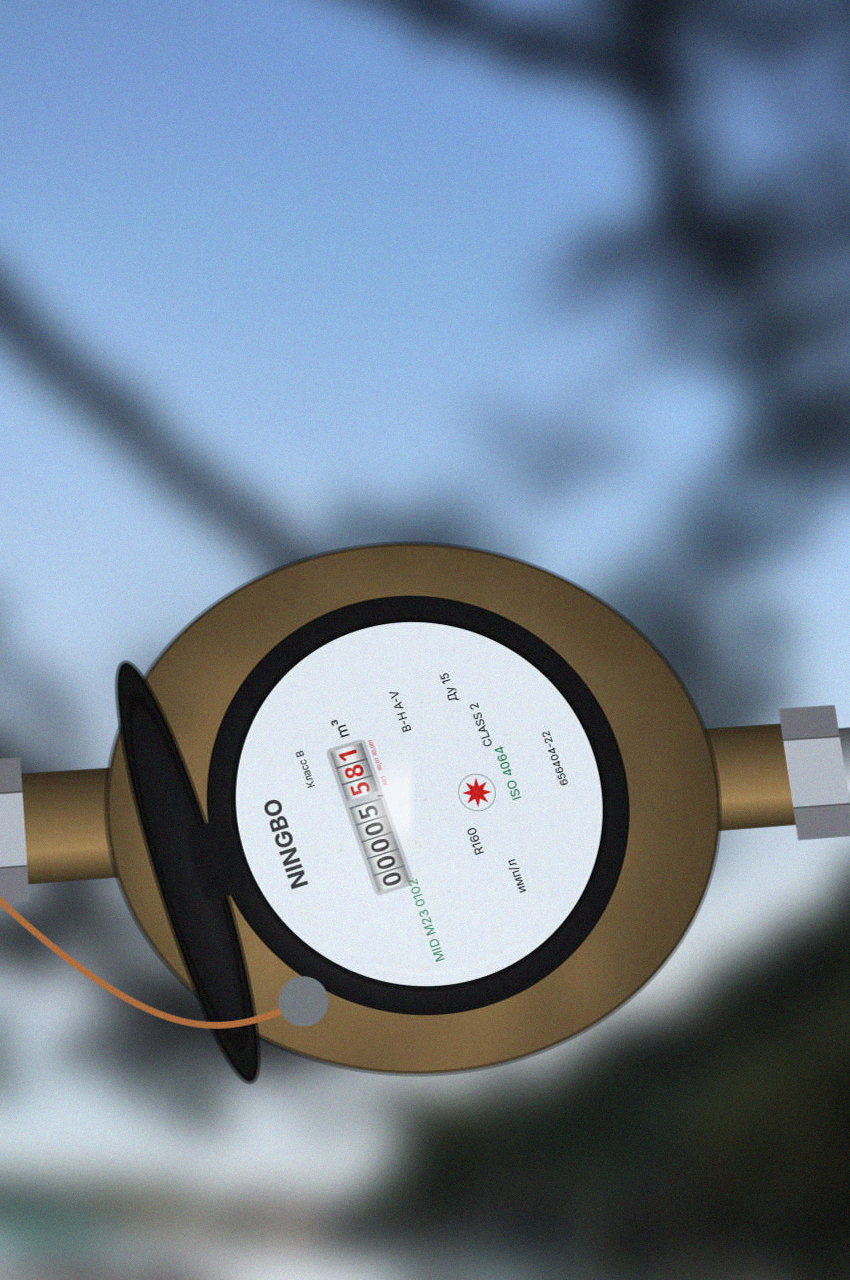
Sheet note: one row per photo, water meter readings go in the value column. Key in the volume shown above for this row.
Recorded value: 5.581 m³
